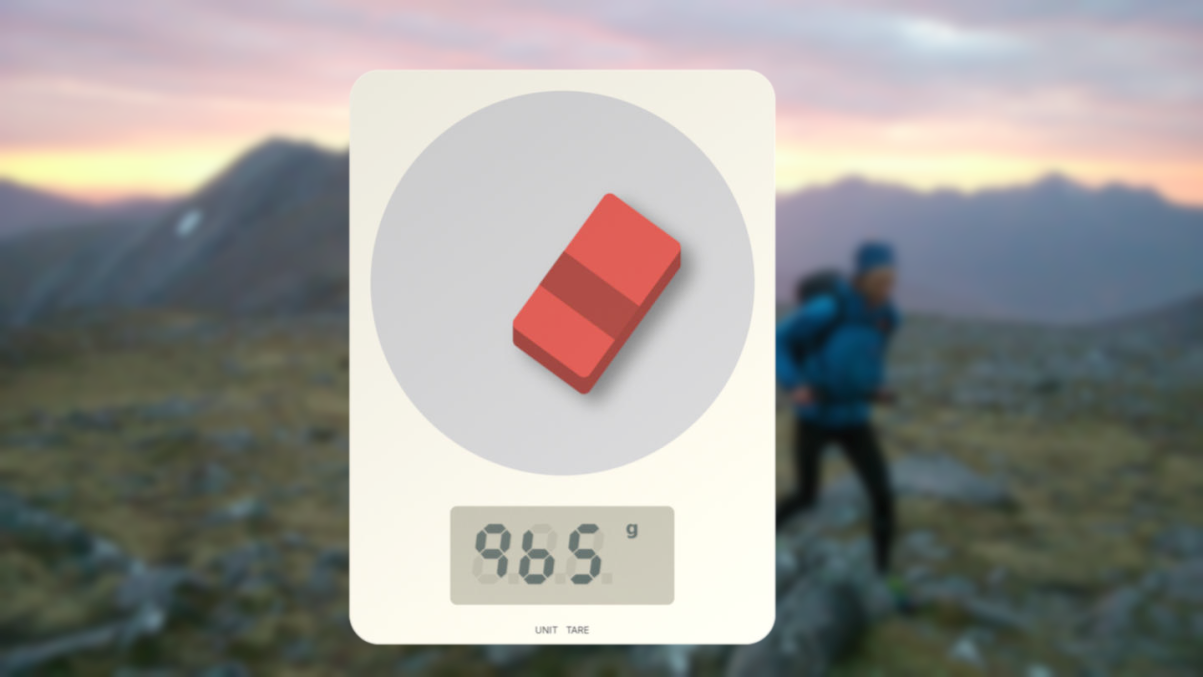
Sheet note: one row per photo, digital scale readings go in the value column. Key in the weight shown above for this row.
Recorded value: 965 g
